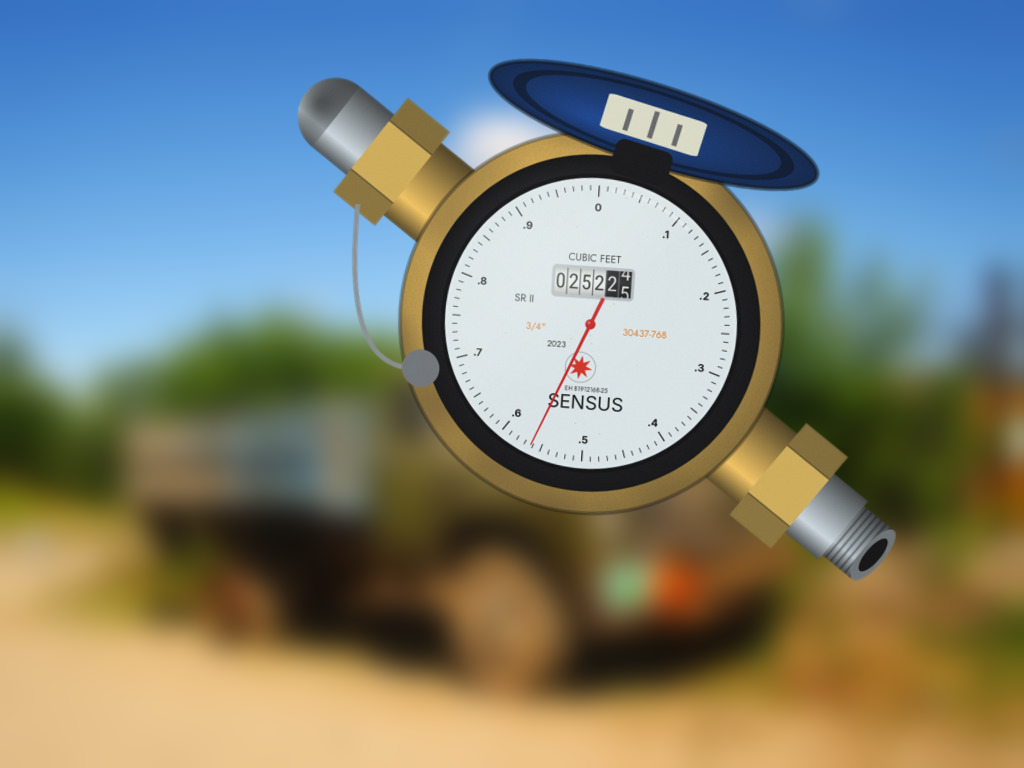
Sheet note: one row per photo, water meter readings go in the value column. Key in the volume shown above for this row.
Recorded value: 25224.56 ft³
